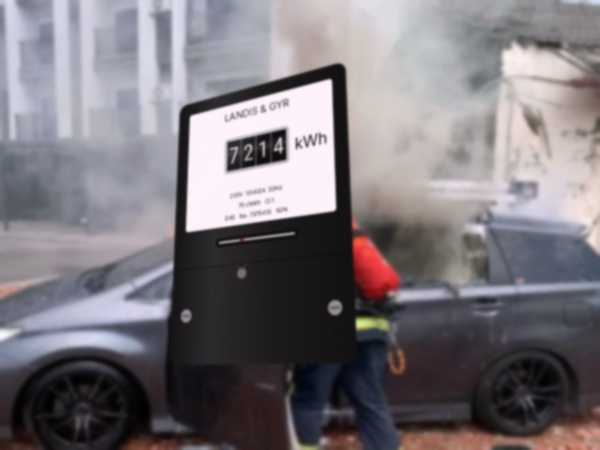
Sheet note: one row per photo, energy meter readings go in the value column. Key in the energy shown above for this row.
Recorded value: 7214 kWh
